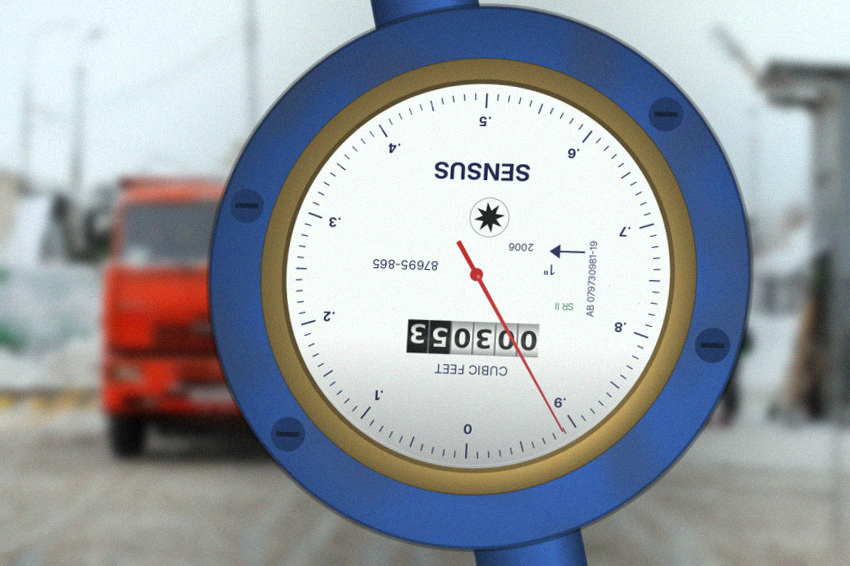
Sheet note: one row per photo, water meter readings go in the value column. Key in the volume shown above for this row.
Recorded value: 3052.91 ft³
